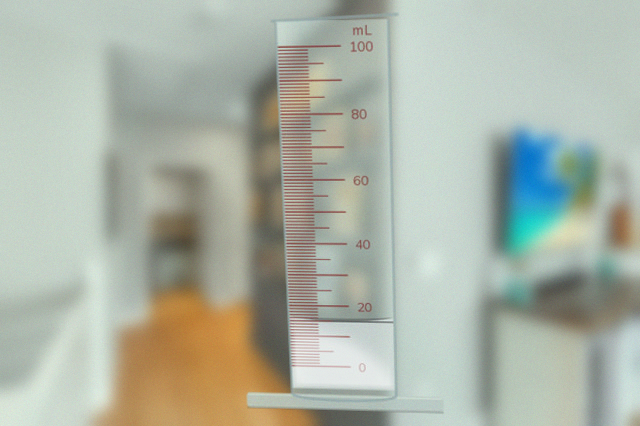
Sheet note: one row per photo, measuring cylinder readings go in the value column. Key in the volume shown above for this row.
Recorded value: 15 mL
